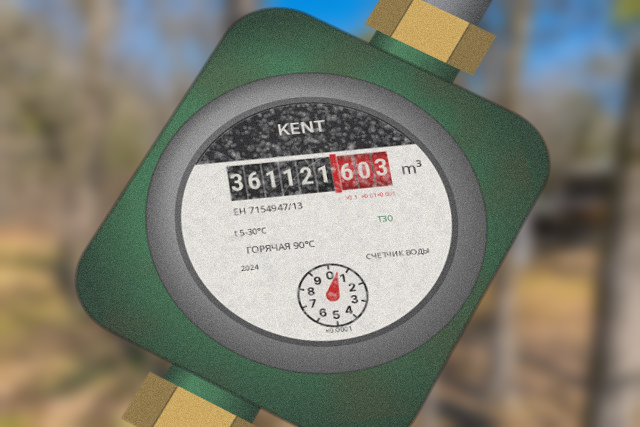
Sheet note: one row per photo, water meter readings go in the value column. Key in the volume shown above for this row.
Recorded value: 361121.6030 m³
